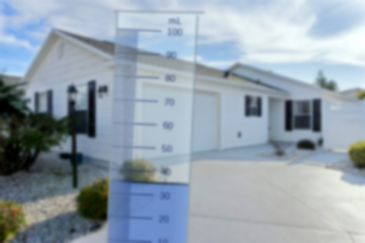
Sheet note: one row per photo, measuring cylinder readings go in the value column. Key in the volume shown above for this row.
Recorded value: 35 mL
